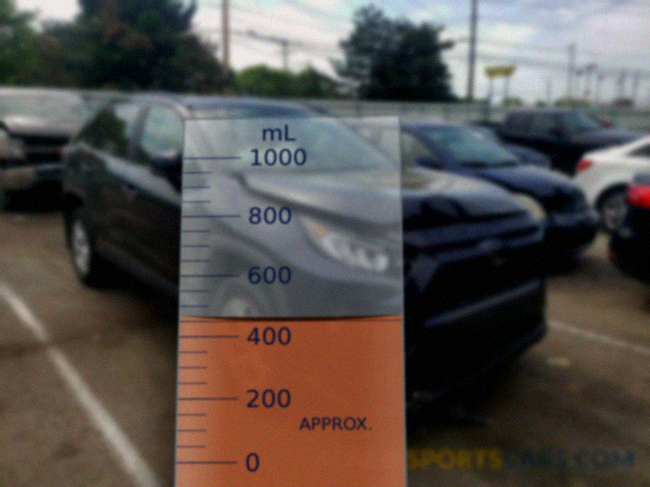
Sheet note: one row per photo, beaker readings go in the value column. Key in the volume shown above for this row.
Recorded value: 450 mL
